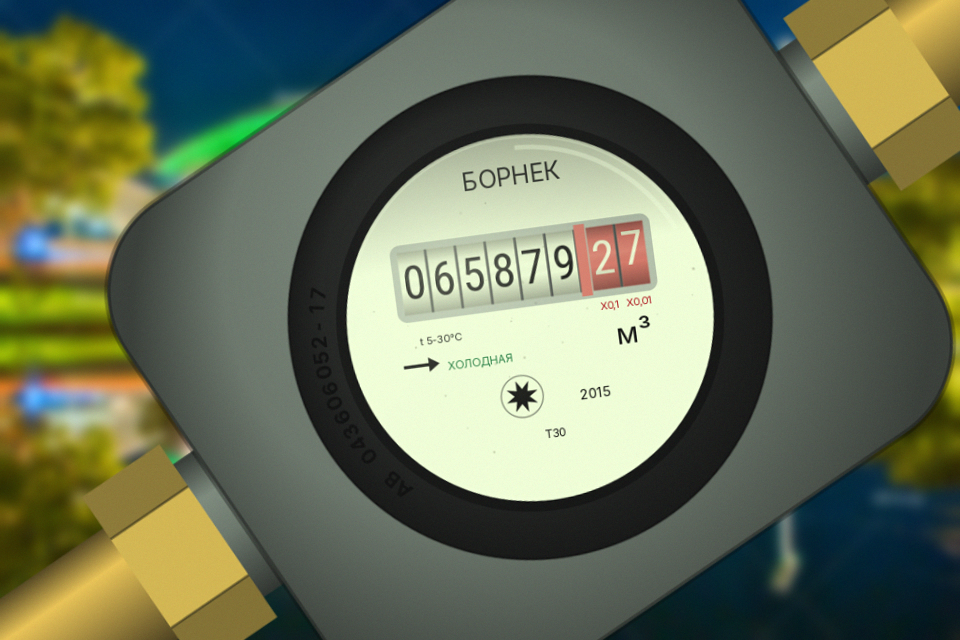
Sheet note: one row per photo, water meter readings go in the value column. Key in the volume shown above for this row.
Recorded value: 65879.27 m³
